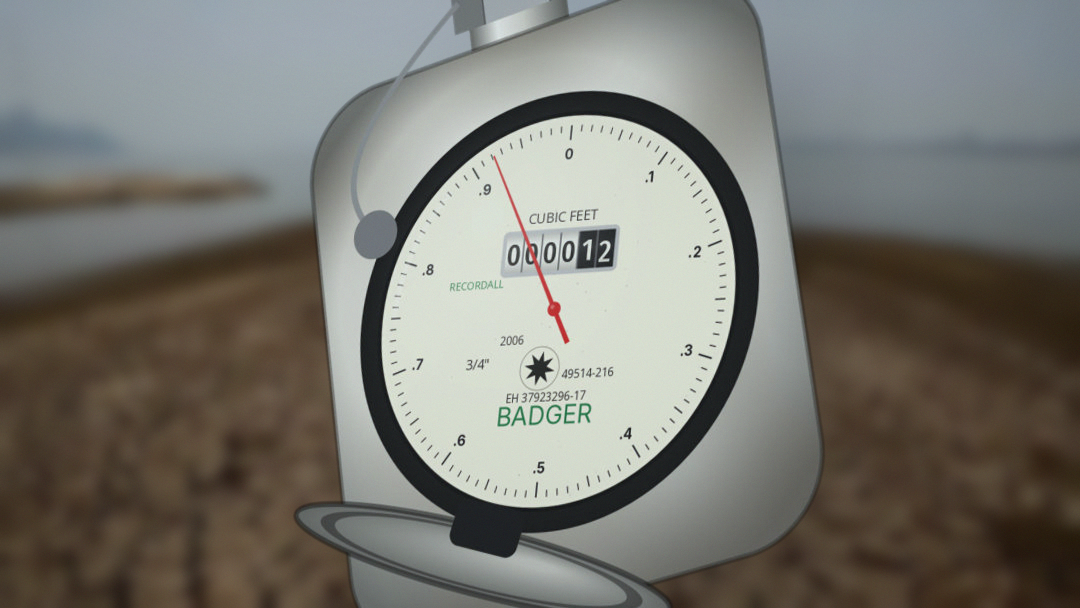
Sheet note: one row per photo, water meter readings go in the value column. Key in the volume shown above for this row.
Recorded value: 11.92 ft³
